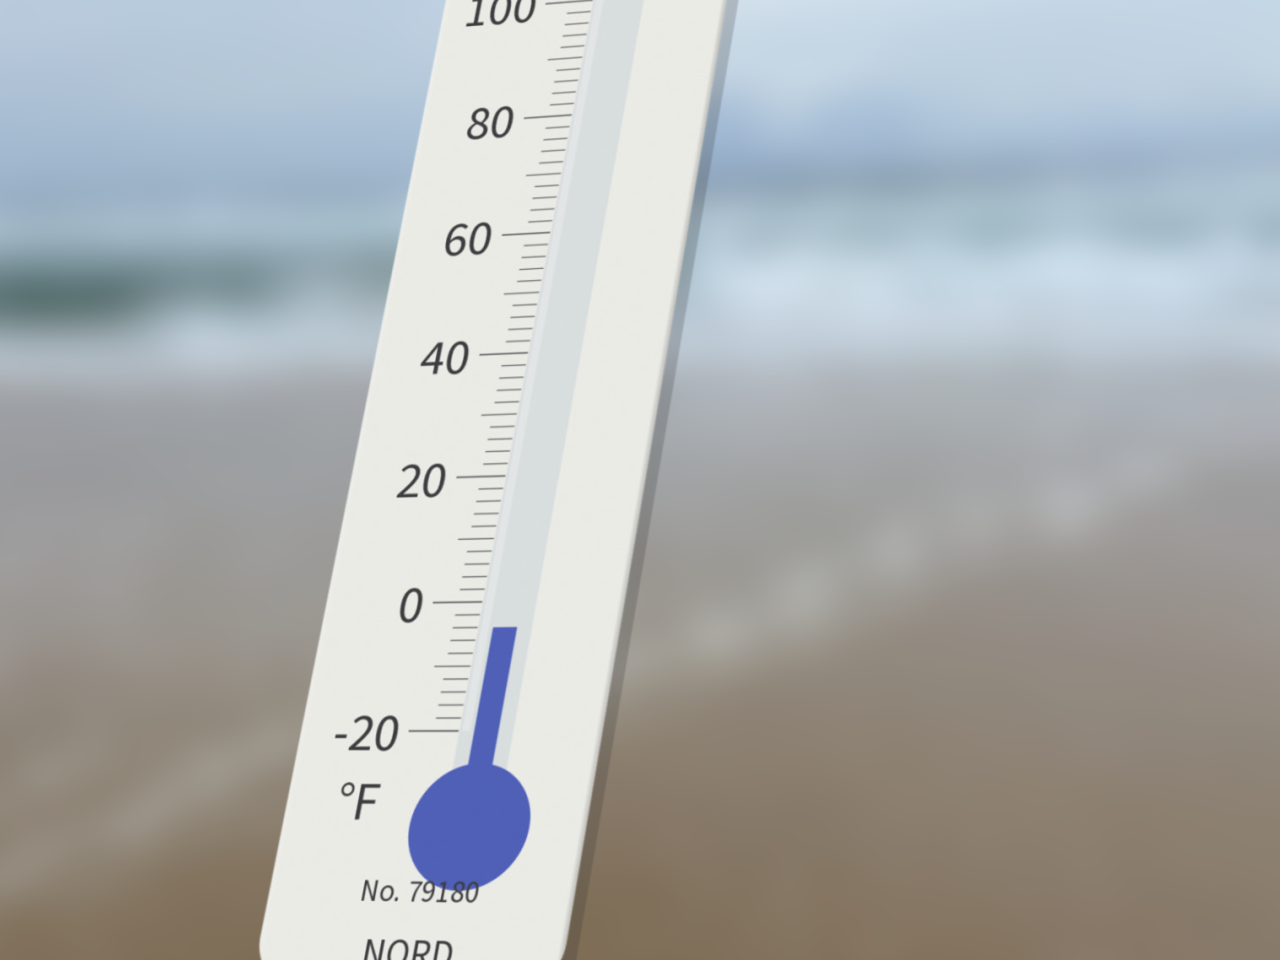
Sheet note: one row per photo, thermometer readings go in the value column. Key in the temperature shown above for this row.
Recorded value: -4 °F
